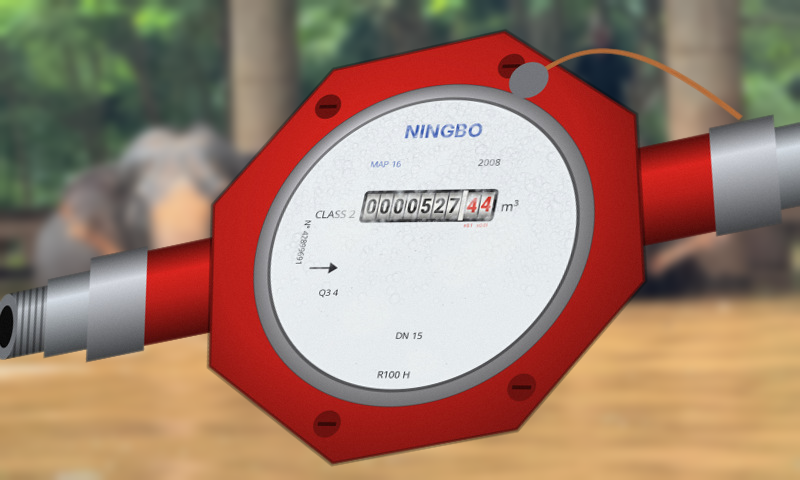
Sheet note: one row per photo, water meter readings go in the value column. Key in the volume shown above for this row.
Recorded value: 527.44 m³
